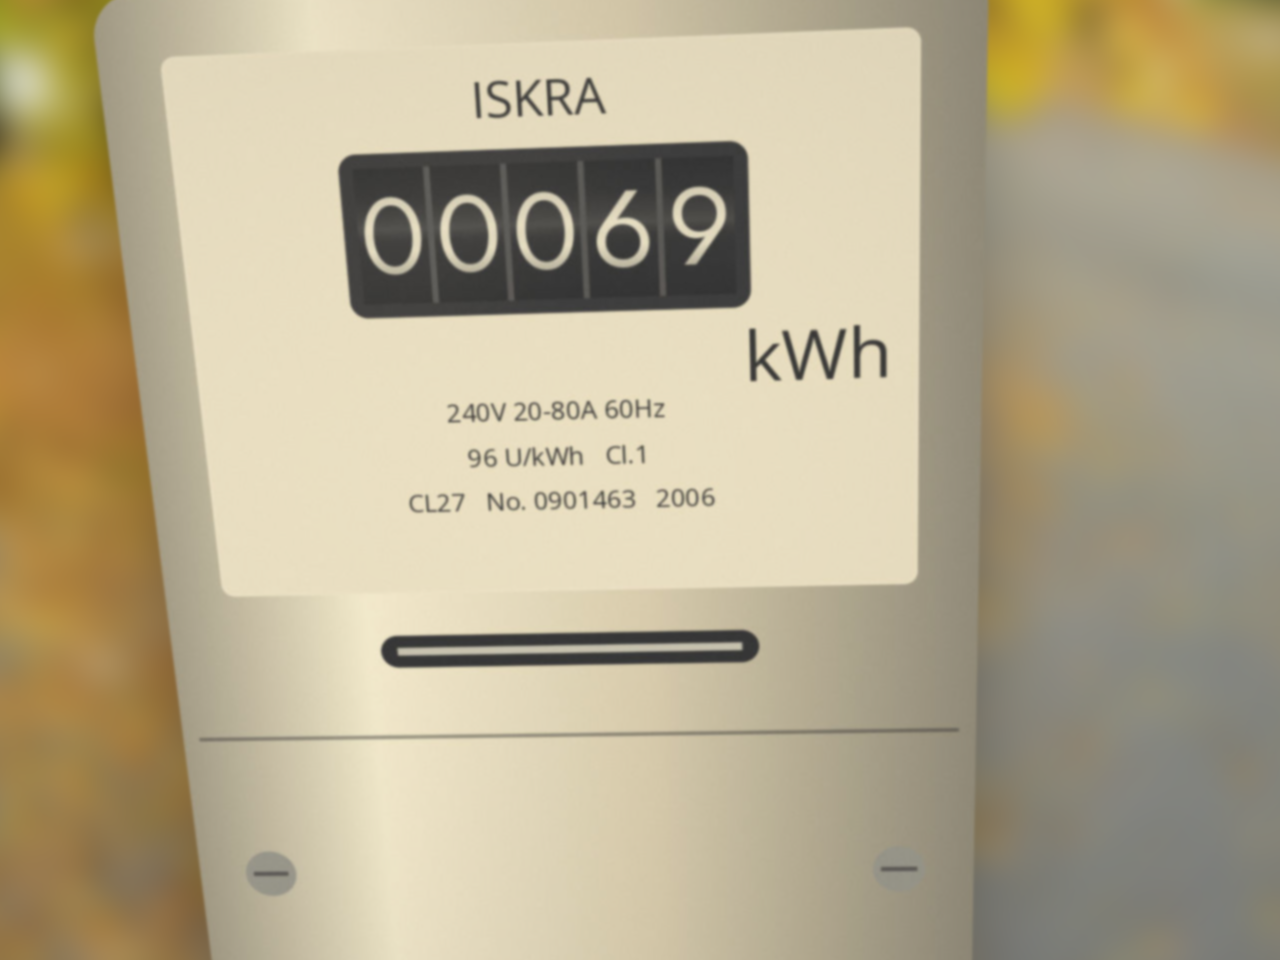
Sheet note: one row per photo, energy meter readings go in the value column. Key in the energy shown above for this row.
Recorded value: 69 kWh
